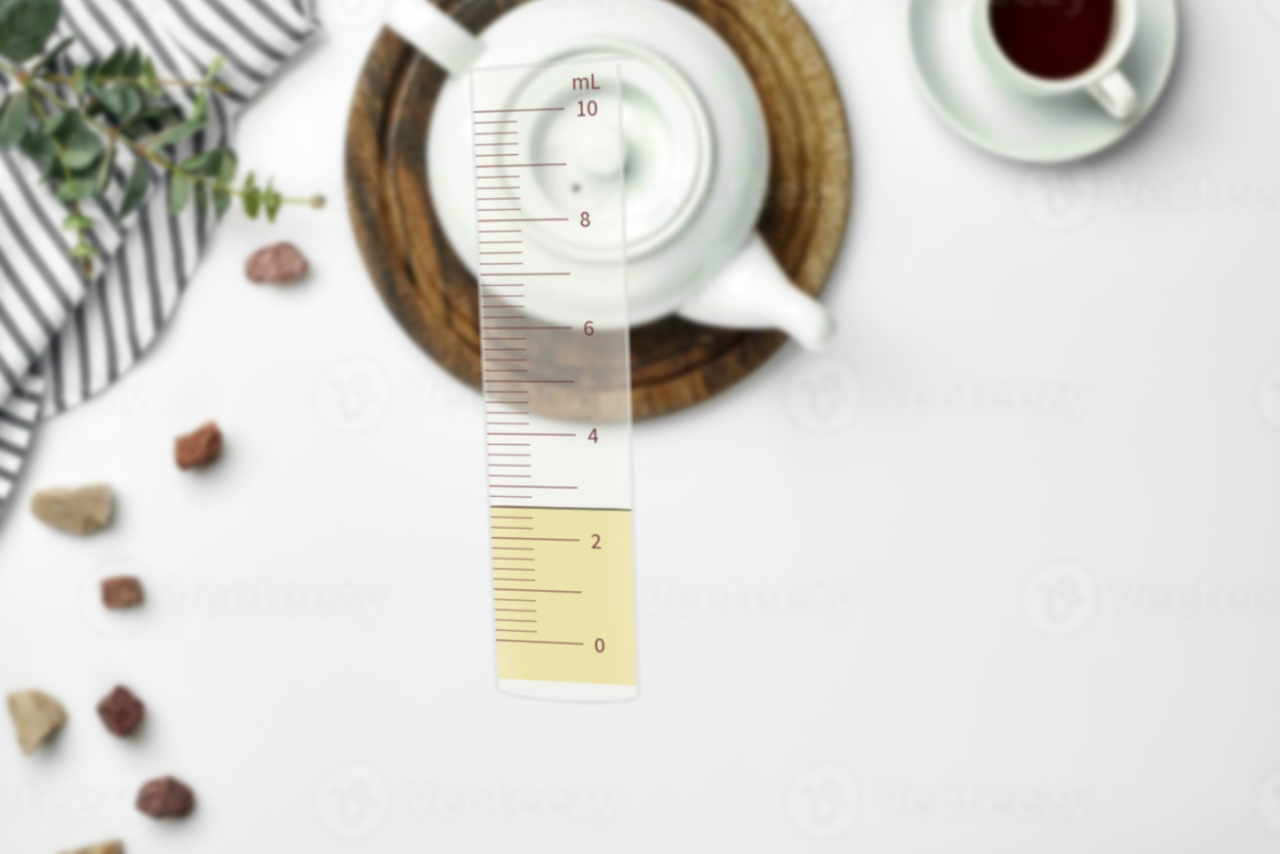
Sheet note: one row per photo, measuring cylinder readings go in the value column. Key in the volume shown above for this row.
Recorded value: 2.6 mL
